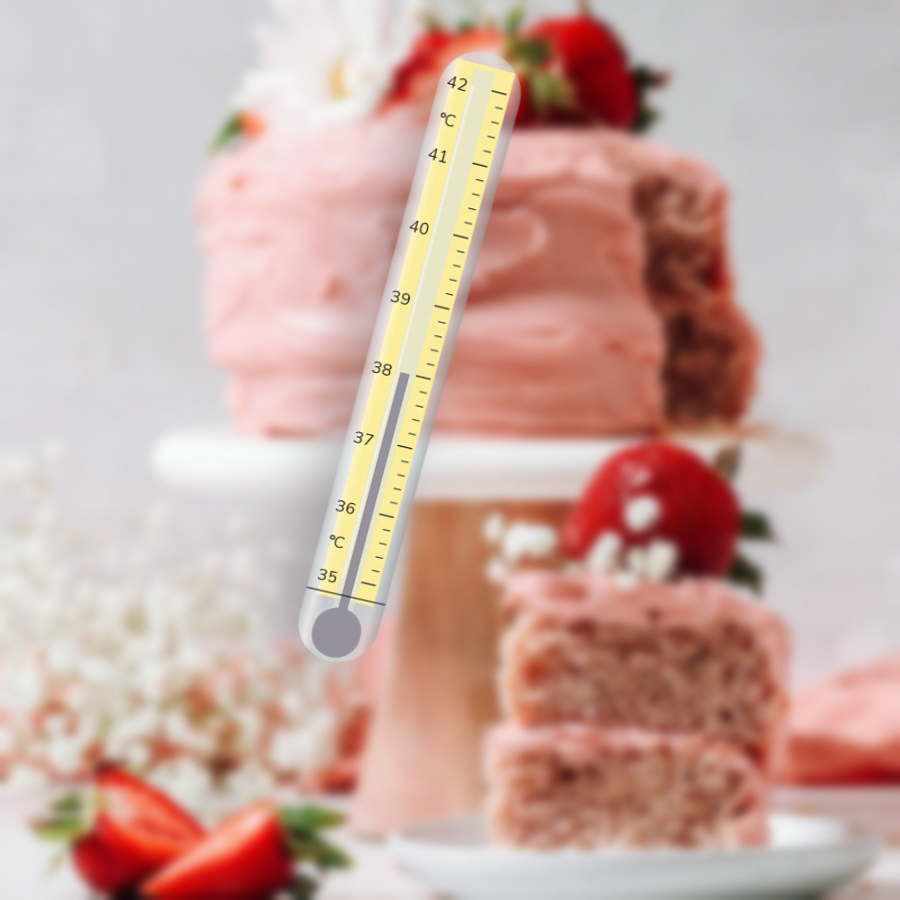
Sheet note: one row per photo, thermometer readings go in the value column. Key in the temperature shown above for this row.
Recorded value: 38 °C
